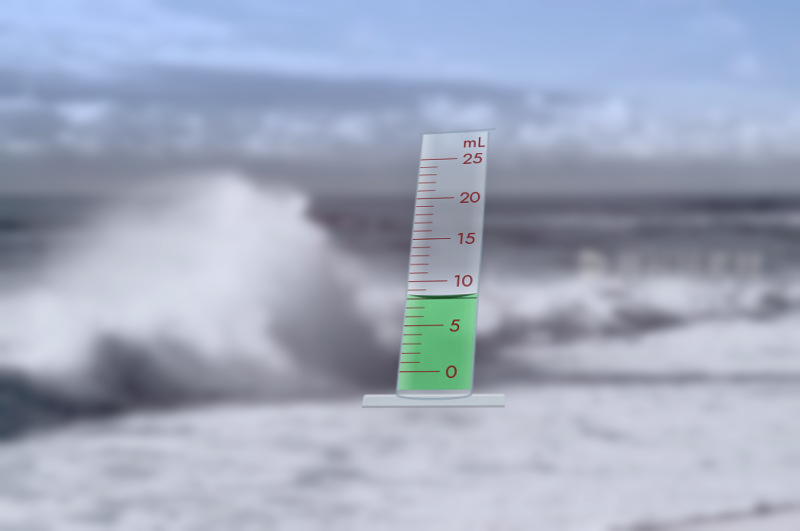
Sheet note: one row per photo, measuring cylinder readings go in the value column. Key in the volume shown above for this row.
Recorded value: 8 mL
